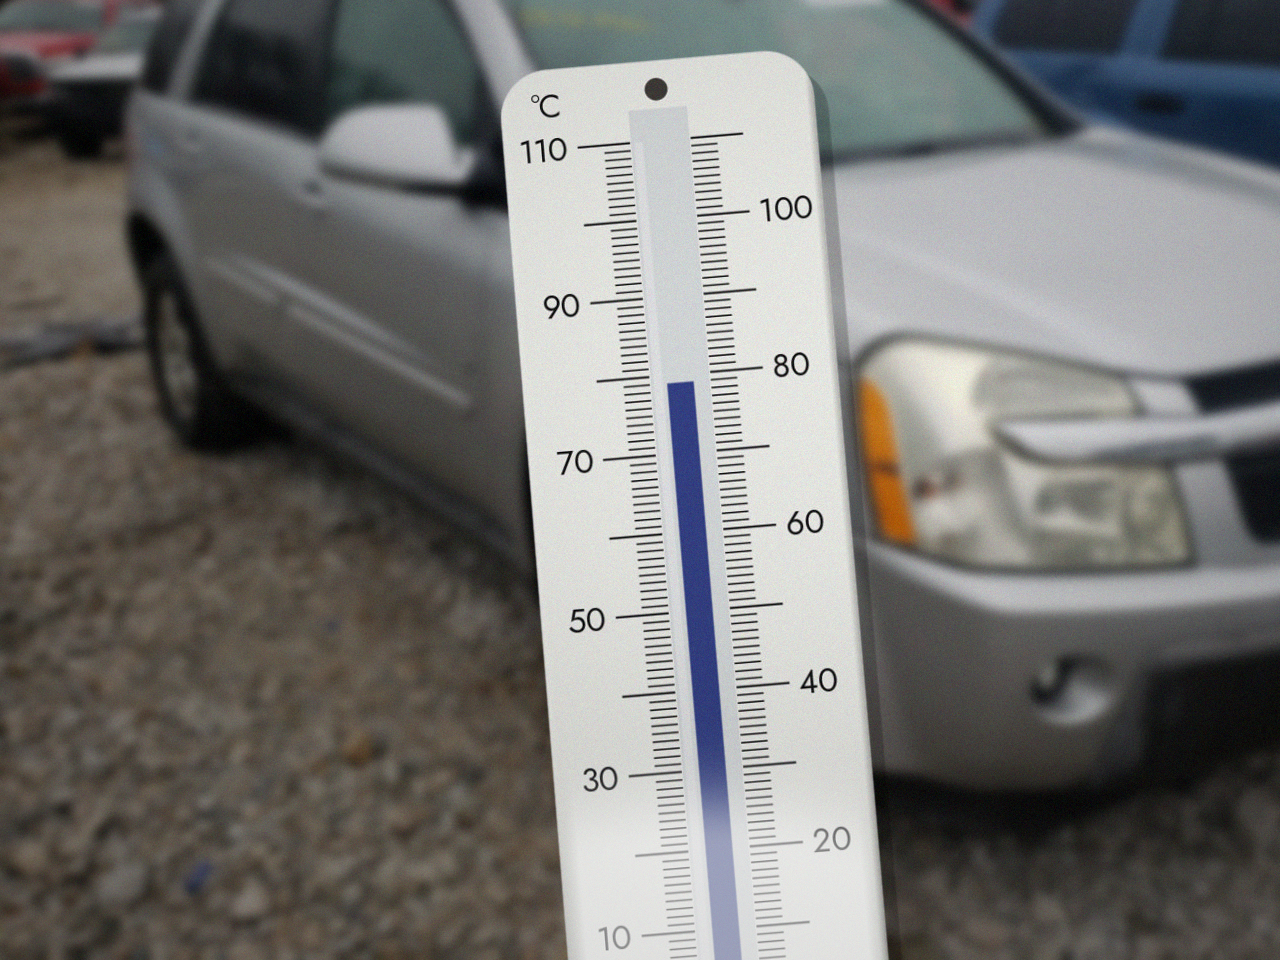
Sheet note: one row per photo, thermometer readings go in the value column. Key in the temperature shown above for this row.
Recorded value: 79 °C
